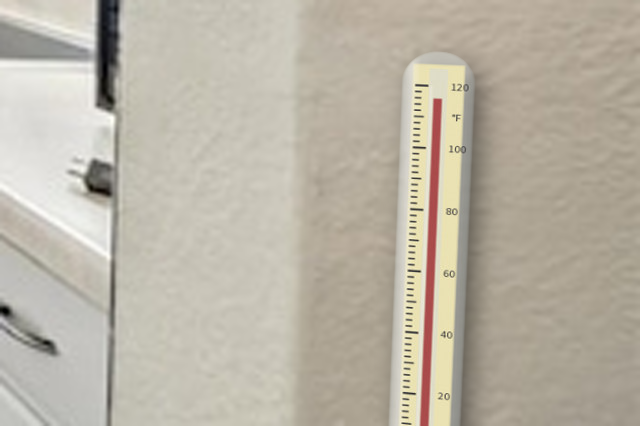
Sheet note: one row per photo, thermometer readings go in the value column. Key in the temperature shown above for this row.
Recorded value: 116 °F
